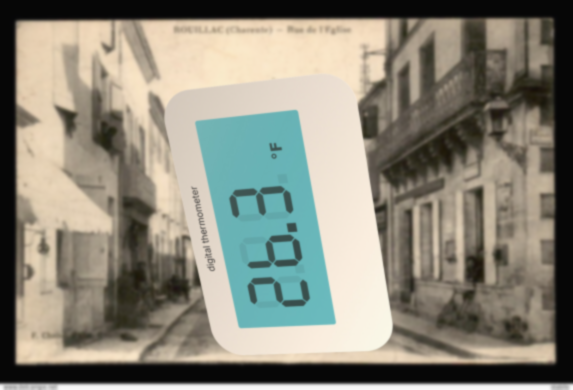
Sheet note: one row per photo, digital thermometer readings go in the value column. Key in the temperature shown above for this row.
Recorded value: 26.3 °F
